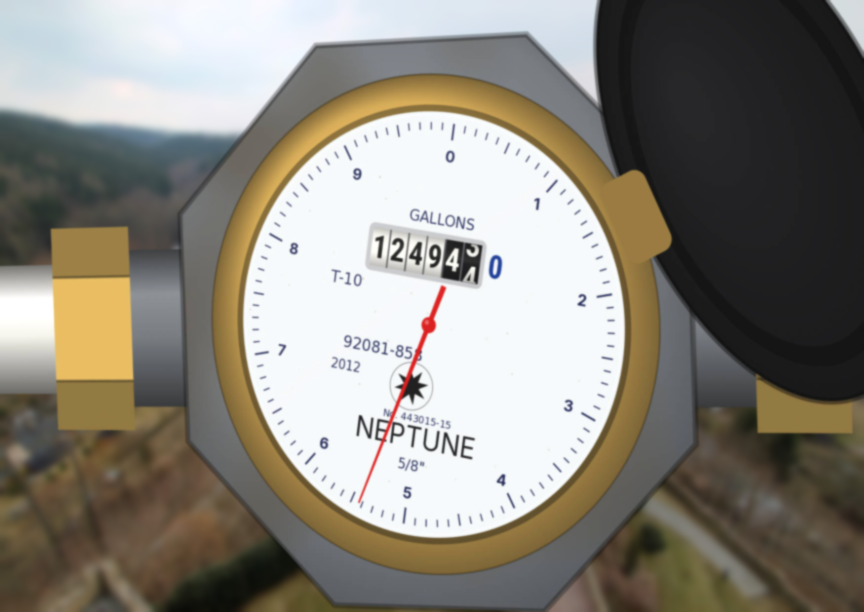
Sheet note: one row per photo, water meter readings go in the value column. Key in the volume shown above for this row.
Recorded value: 1249435.4 gal
